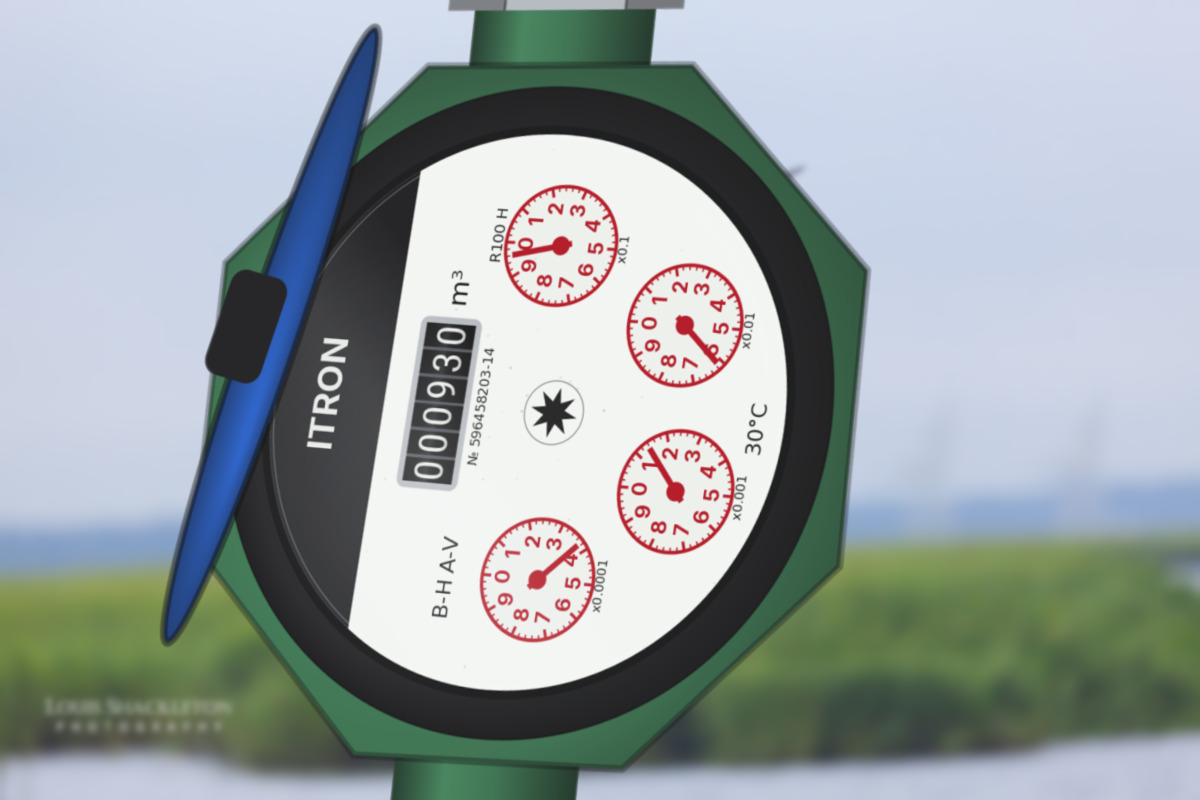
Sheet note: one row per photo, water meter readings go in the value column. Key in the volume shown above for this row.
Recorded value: 929.9613 m³
